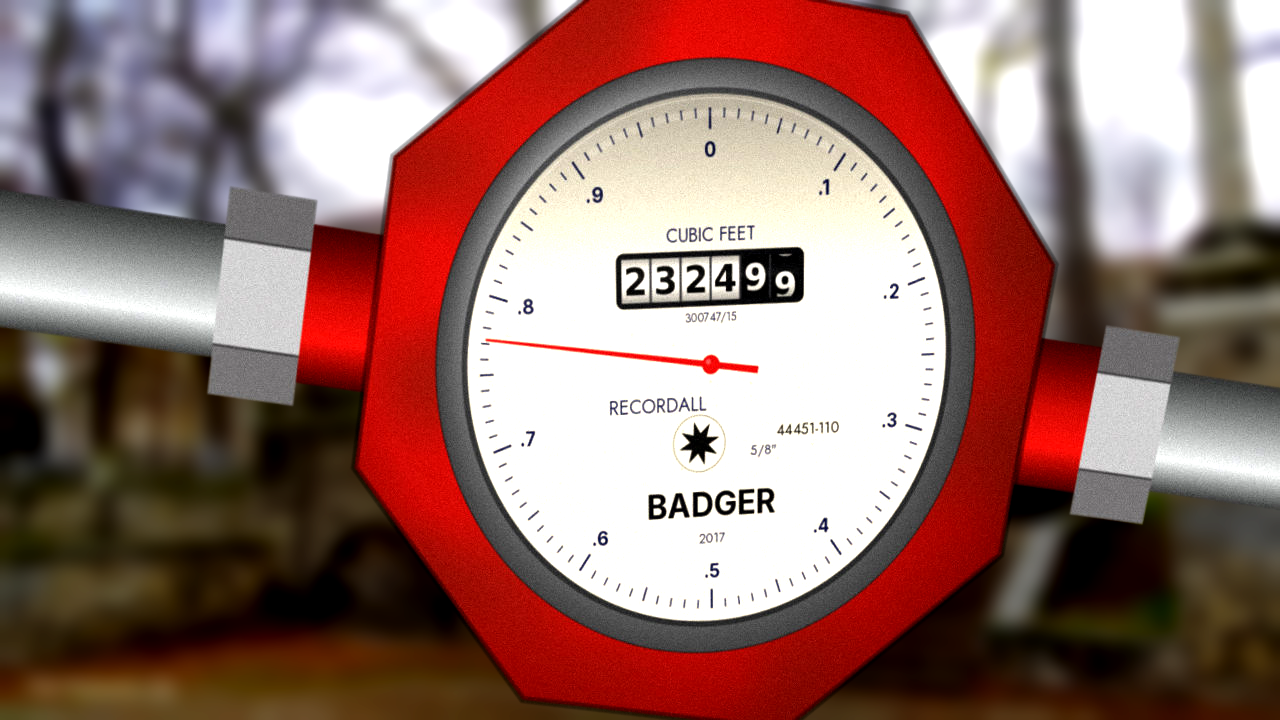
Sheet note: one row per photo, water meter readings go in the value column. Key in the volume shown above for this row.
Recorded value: 232498.77 ft³
